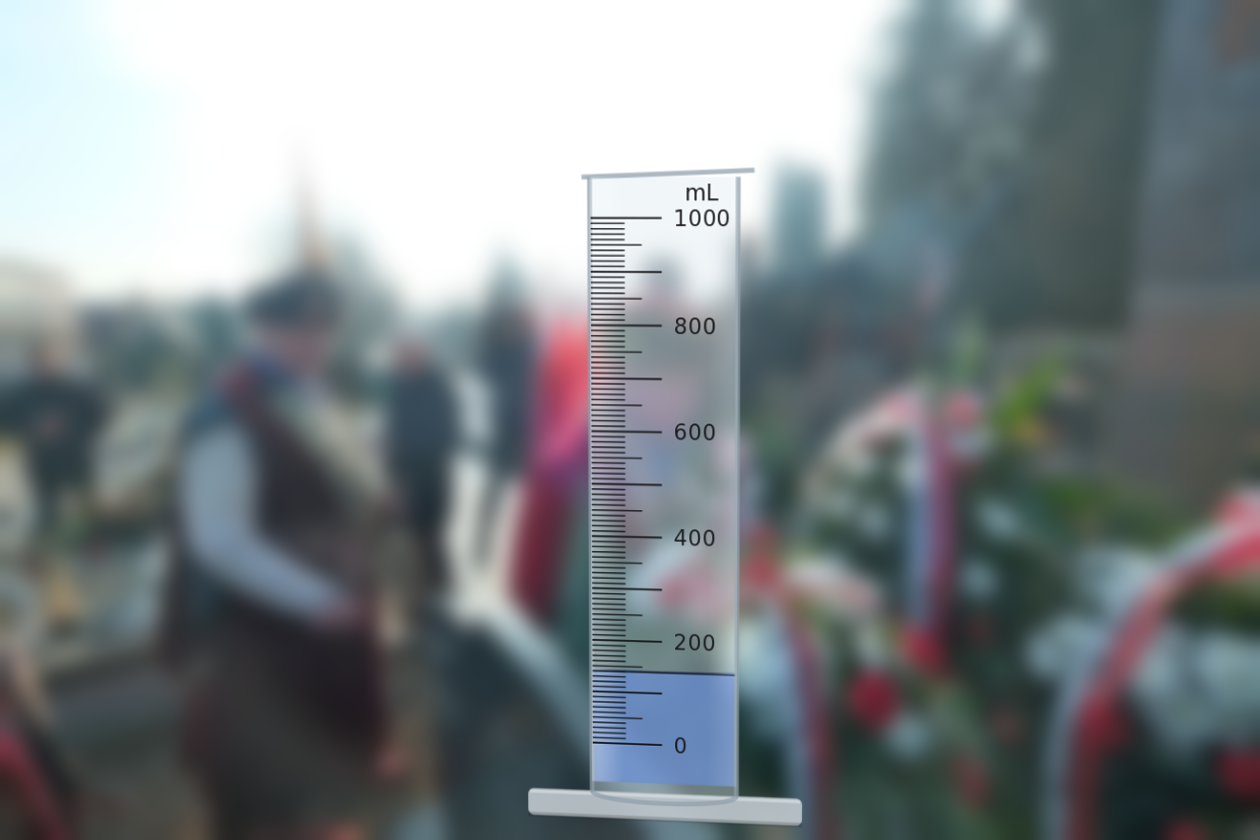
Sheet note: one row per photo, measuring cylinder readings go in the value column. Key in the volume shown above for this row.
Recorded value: 140 mL
